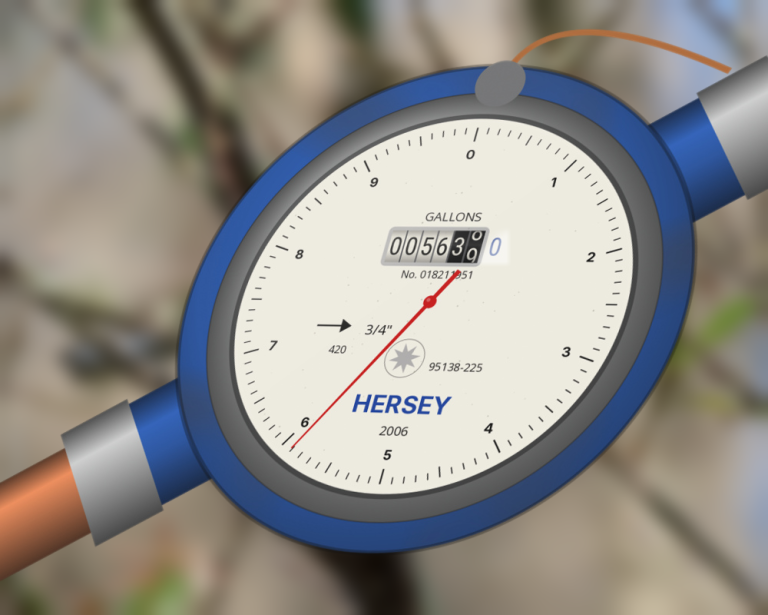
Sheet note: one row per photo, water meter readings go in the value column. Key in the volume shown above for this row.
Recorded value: 56385.9 gal
